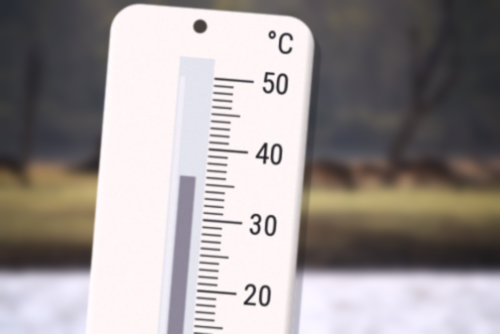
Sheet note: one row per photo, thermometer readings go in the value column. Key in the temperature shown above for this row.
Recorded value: 36 °C
